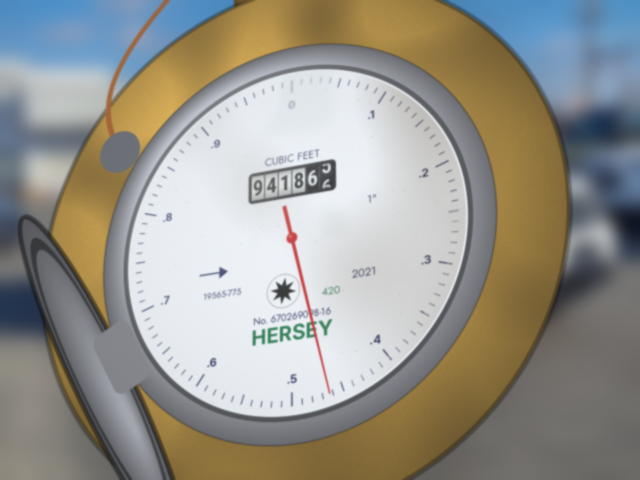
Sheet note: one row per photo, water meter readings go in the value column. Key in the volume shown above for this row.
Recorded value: 941865.46 ft³
